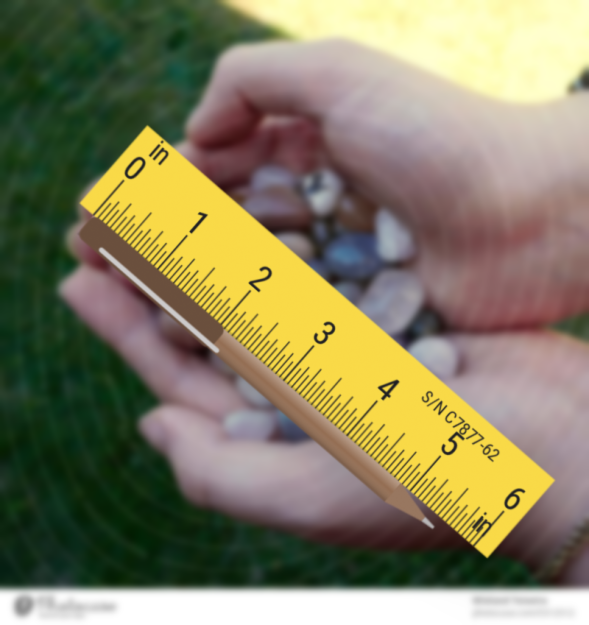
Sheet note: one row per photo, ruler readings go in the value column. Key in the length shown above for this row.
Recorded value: 5.5 in
